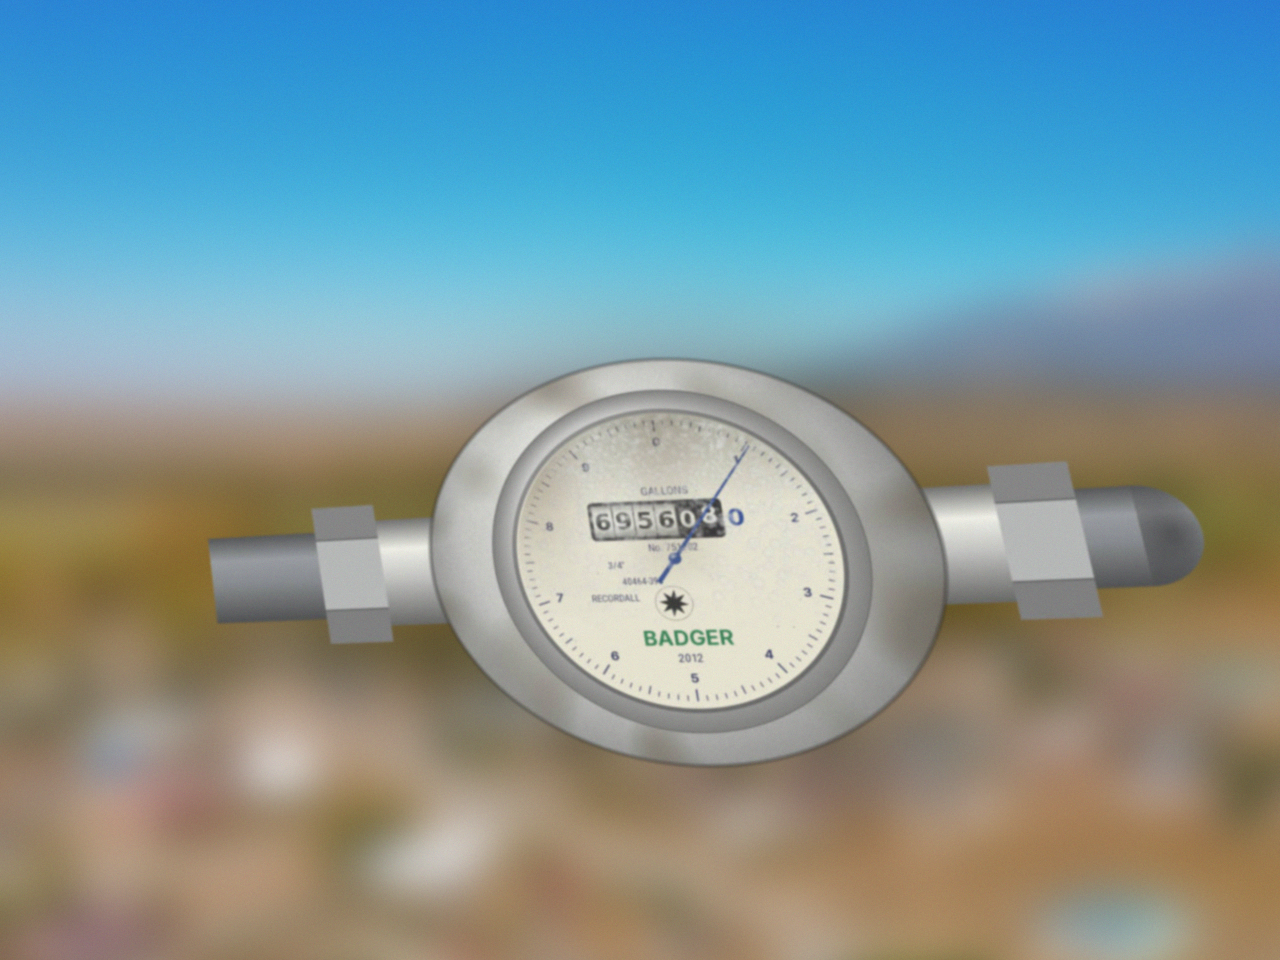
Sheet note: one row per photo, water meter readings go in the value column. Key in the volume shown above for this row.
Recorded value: 6956081.0 gal
